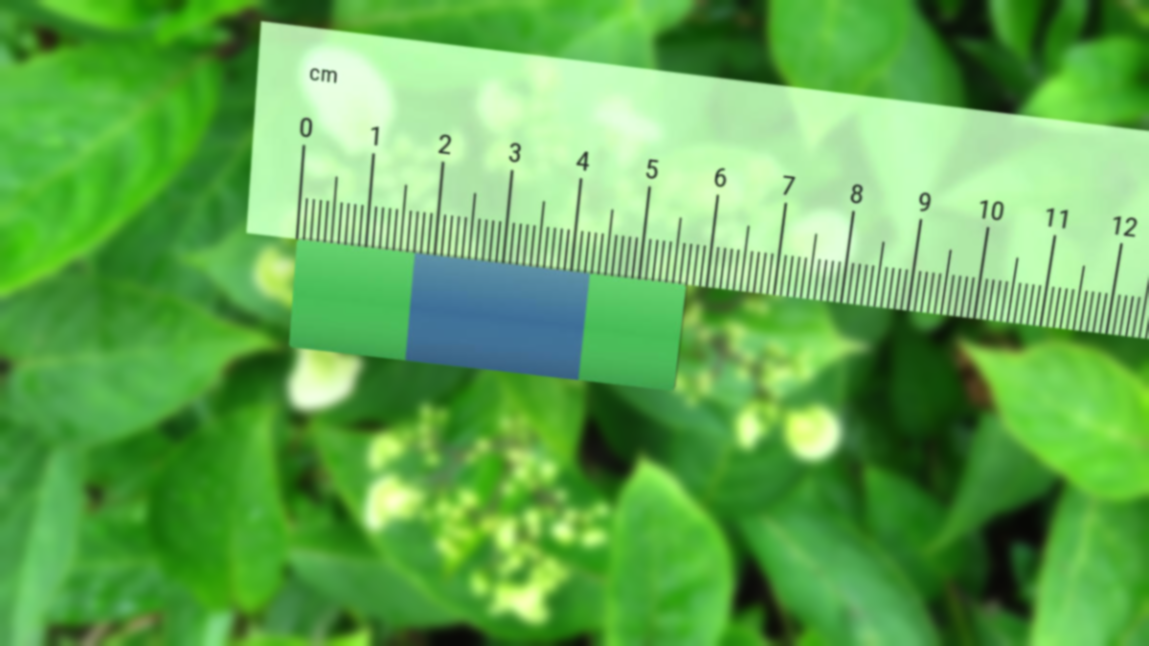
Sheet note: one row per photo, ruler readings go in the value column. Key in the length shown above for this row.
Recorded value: 5.7 cm
